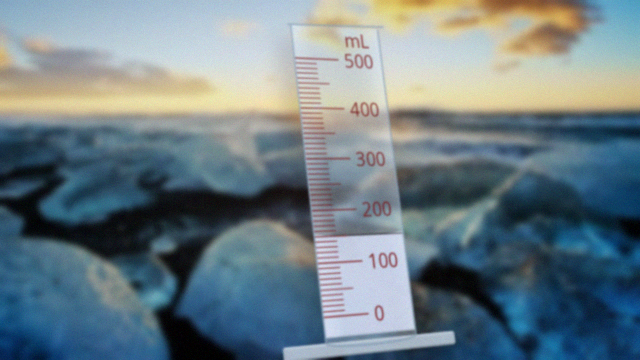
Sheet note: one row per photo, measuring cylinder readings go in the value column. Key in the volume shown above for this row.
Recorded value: 150 mL
